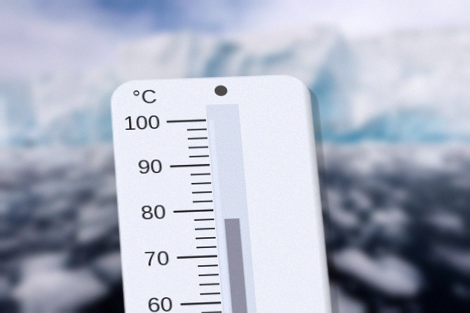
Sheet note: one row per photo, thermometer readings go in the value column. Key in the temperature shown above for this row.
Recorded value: 78 °C
